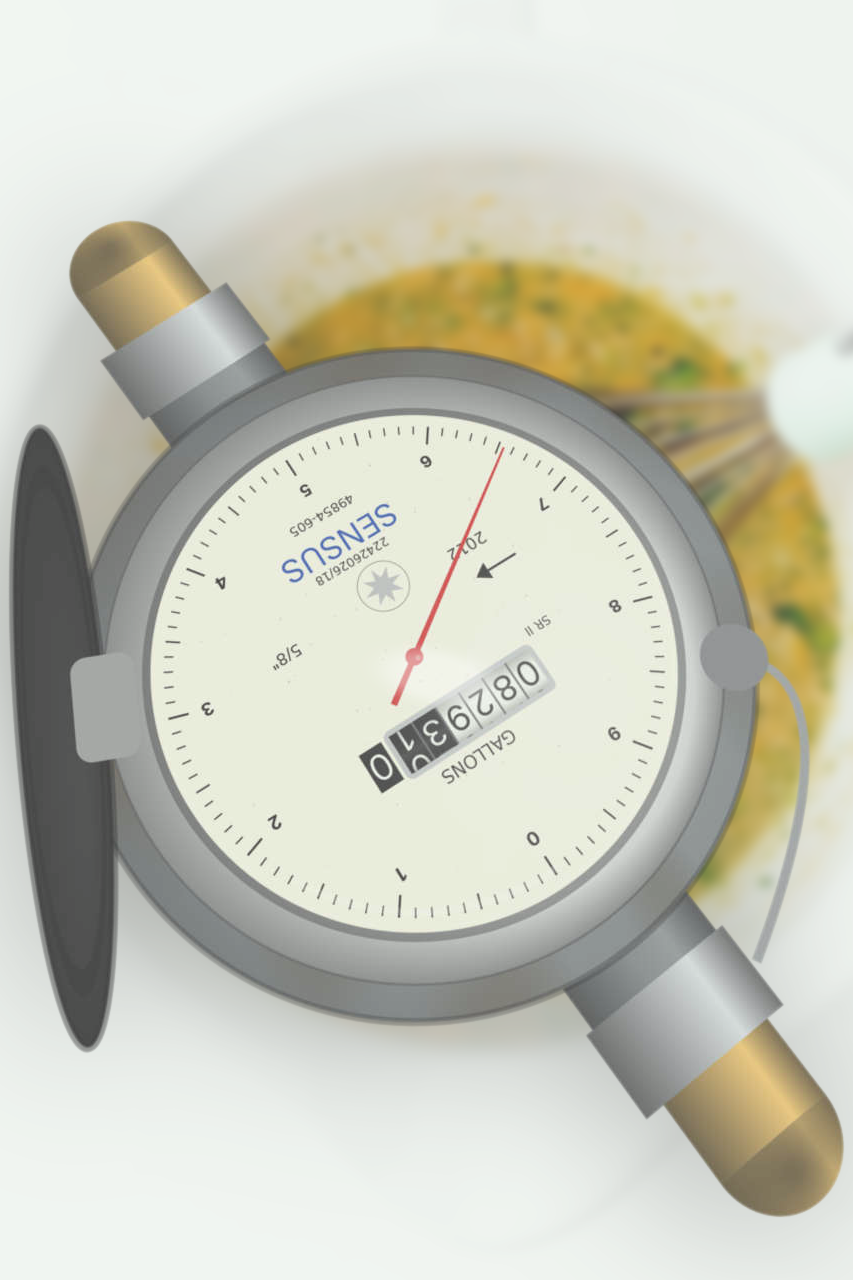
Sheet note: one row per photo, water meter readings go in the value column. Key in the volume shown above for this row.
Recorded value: 829306.5 gal
